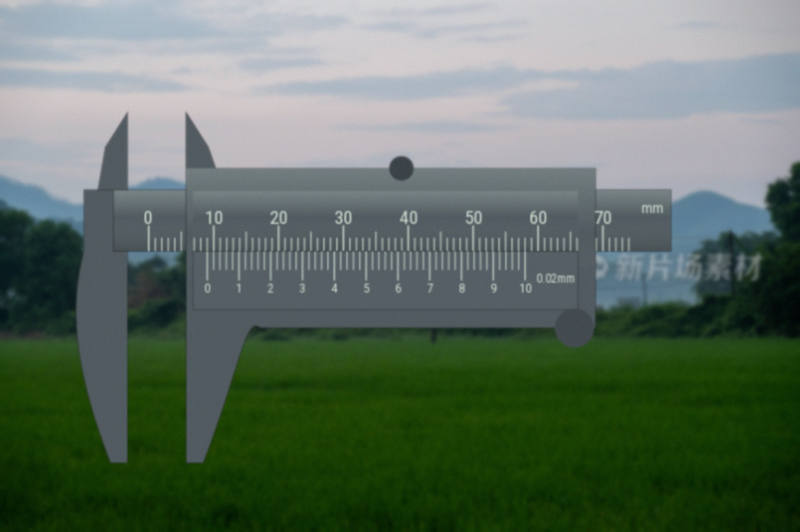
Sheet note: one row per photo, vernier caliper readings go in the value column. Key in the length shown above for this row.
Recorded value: 9.0 mm
